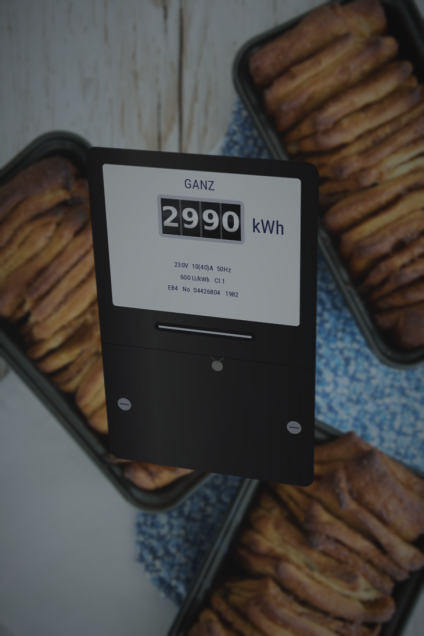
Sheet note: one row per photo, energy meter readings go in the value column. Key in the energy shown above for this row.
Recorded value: 2990 kWh
